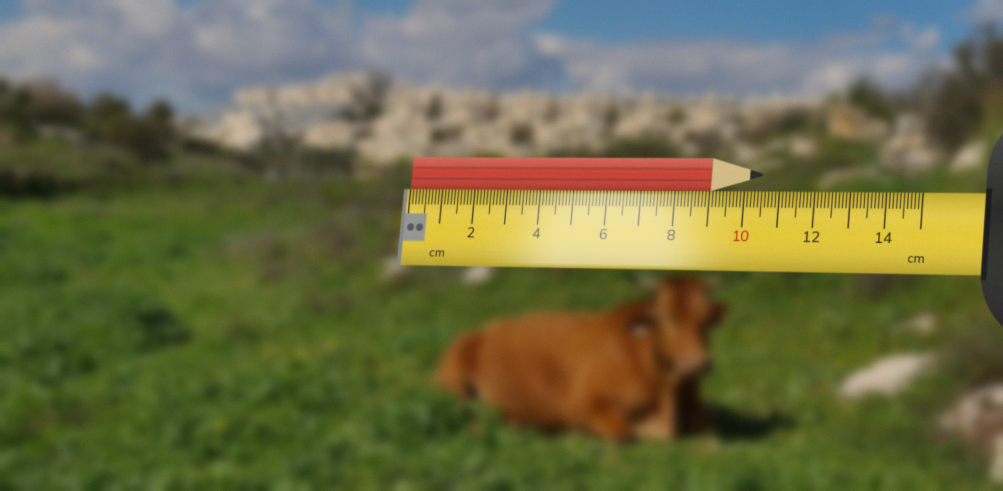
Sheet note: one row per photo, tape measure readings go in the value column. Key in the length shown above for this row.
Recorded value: 10.5 cm
